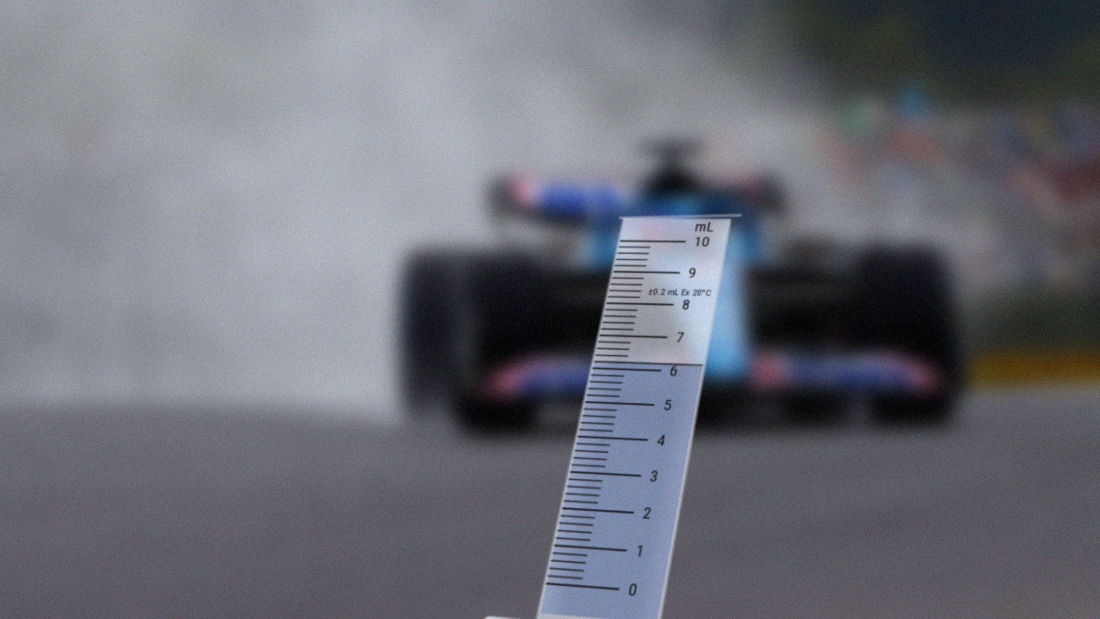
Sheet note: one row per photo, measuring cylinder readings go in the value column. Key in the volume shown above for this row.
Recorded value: 6.2 mL
